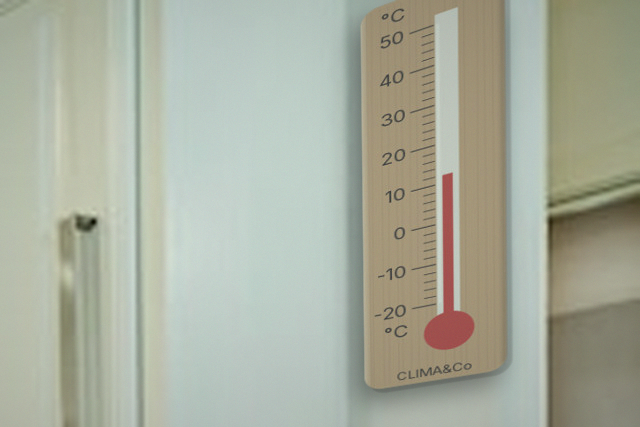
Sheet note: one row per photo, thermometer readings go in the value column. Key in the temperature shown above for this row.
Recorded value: 12 °C
